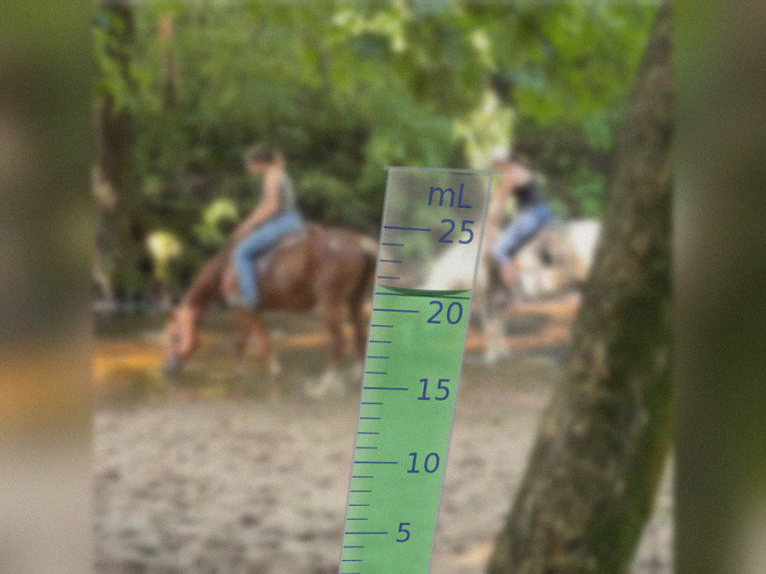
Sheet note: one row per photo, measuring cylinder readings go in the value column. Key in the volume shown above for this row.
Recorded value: 21 mL
